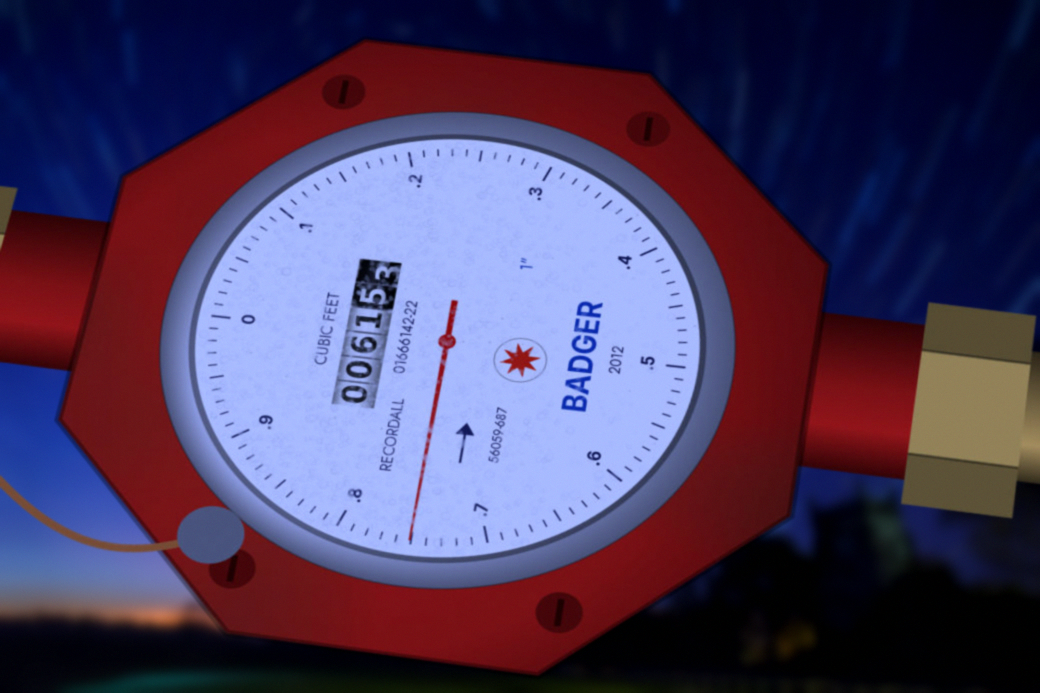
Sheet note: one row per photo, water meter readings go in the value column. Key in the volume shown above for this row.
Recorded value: 6152.75 ft³
